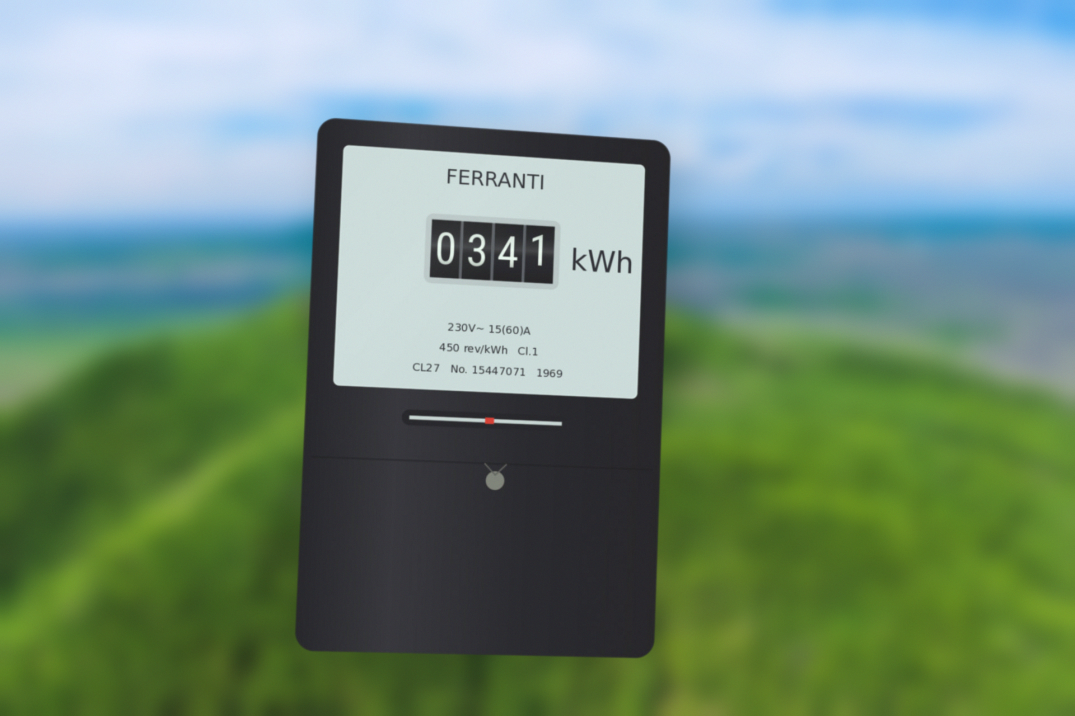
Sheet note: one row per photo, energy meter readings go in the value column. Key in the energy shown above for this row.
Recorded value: 341 kWh
